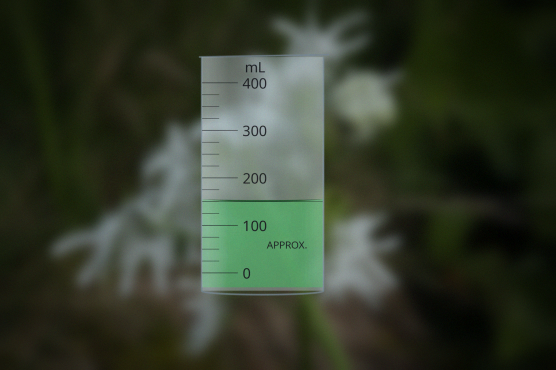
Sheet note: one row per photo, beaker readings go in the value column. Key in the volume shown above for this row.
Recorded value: 150 mL
